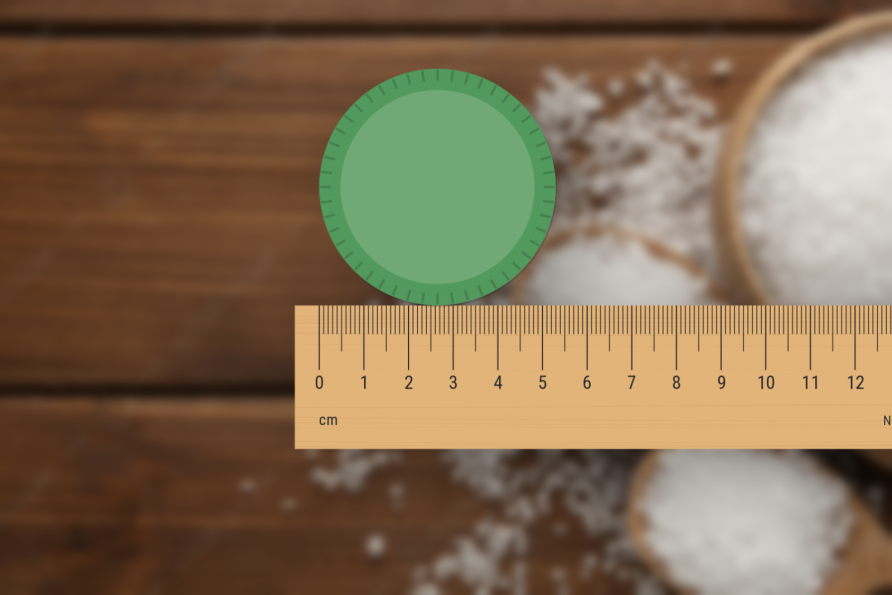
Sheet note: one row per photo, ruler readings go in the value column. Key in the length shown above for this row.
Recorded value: 5.3 cm
